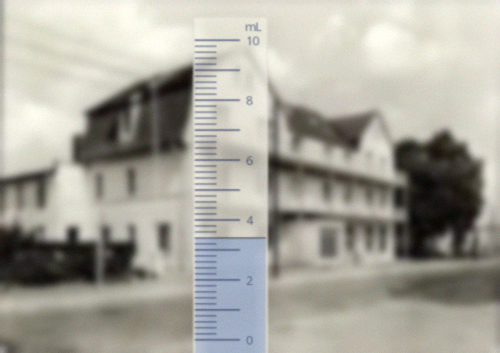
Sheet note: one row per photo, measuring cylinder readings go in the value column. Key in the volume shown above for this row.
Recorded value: 3.4 mL
